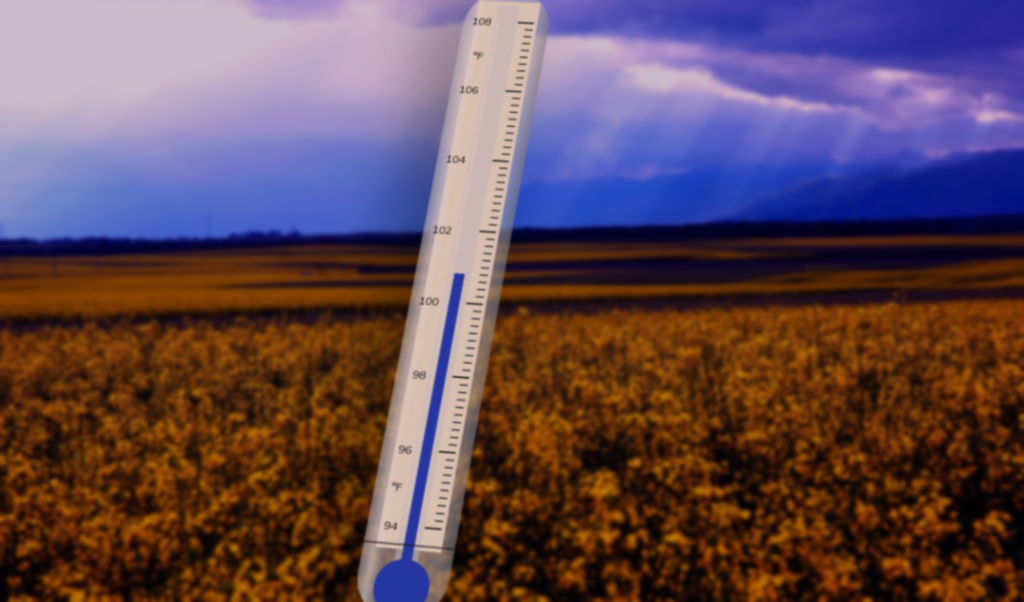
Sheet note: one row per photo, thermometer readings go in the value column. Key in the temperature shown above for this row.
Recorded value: 100.8 °F
